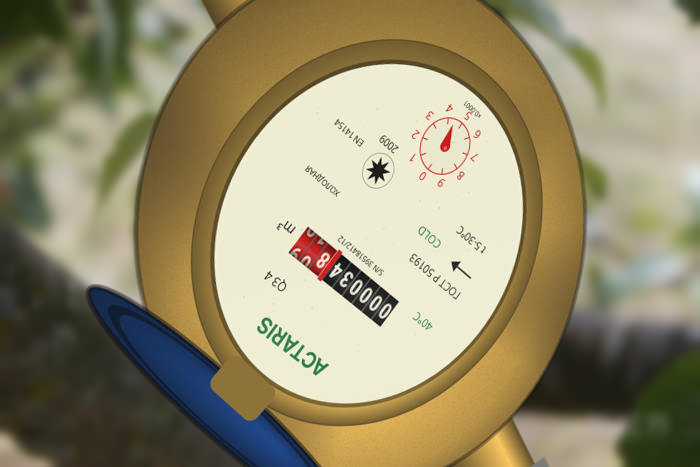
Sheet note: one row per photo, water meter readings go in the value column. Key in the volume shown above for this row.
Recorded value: 34.8094 m³
